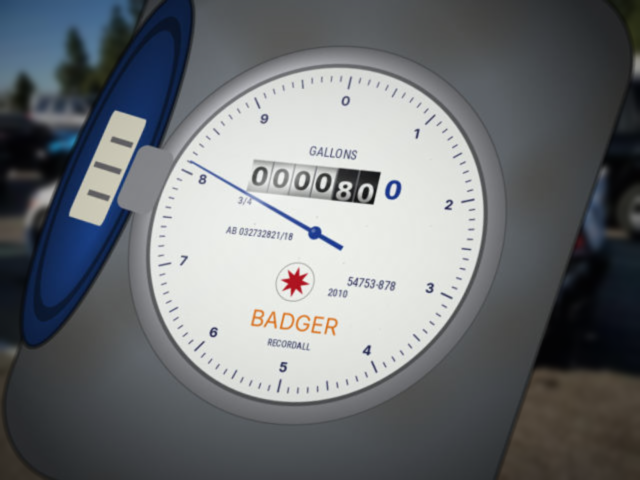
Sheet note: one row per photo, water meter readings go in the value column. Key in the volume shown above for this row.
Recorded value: 798.1 gal
